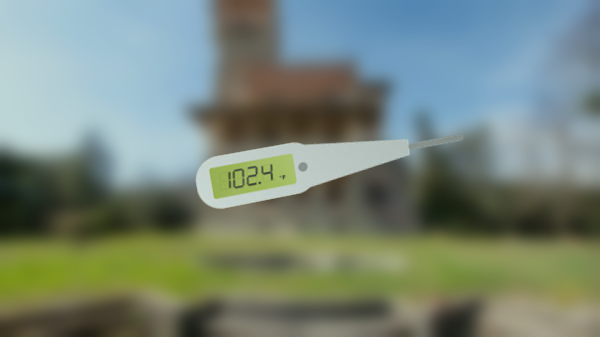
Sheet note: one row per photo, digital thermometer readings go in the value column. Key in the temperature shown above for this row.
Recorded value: 102.4 °F
